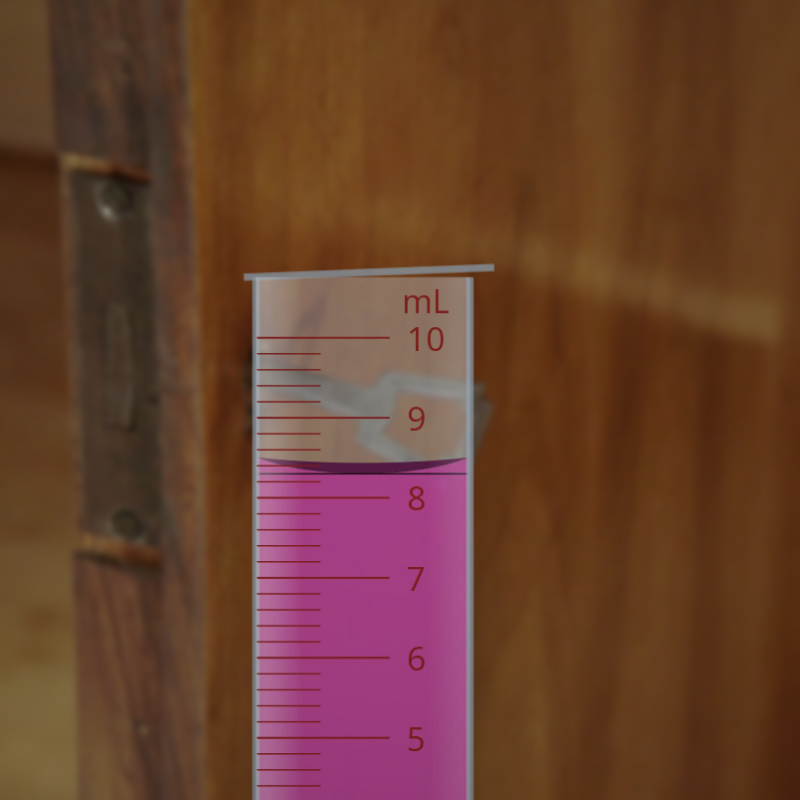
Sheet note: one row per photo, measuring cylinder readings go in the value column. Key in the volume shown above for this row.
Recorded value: 8.3 mL
